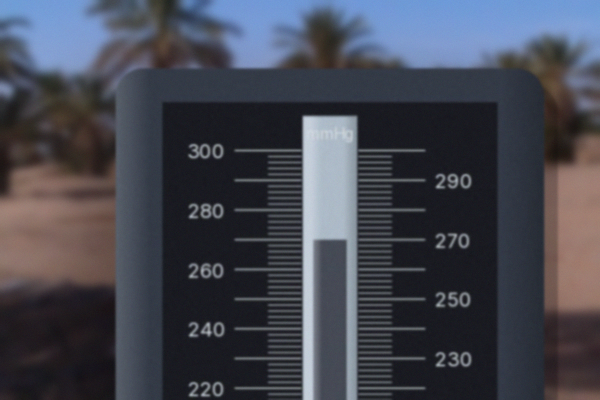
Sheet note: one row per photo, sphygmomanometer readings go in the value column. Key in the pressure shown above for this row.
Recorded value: 270 mmHg
